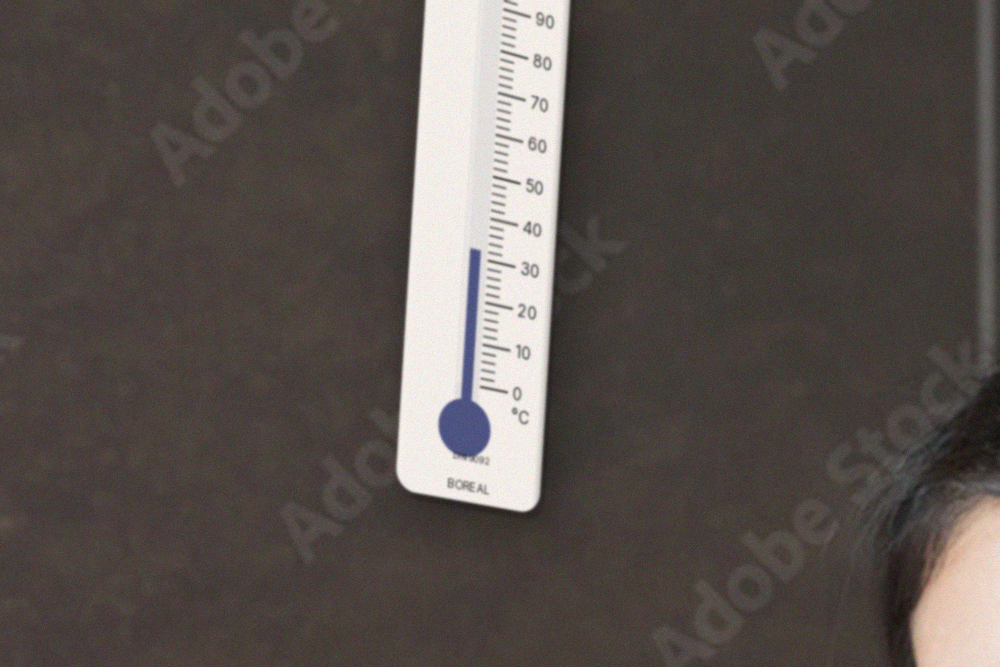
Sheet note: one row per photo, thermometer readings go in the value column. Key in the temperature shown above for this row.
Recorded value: 32 °C
